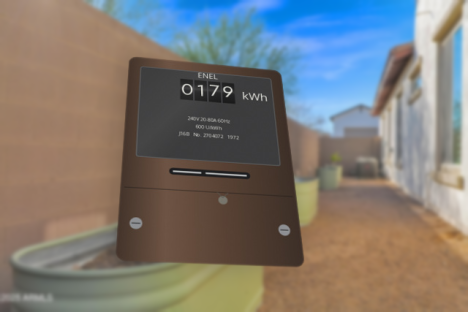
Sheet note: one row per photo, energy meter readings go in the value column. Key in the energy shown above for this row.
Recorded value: 179 kWh
